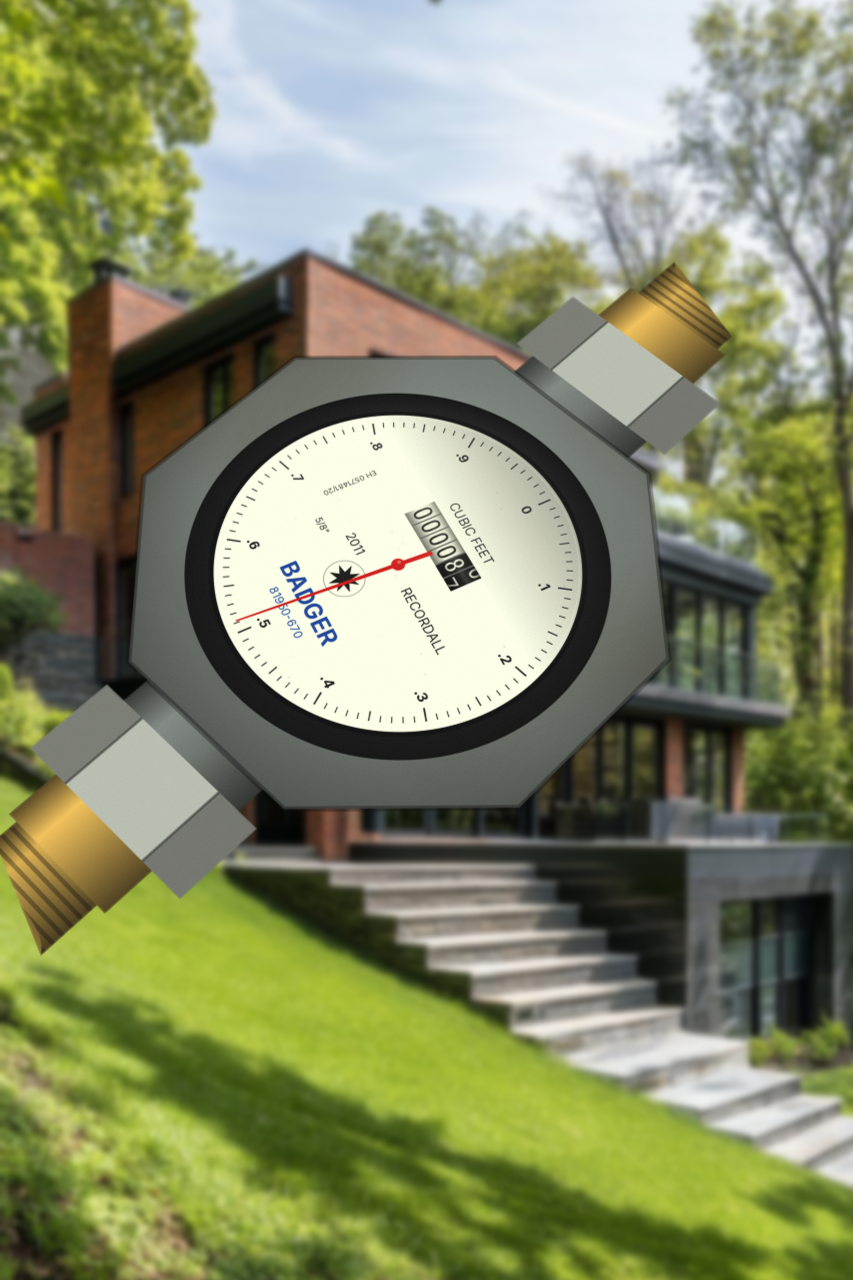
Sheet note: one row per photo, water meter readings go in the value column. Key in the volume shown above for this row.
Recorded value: 86.51 ft³
